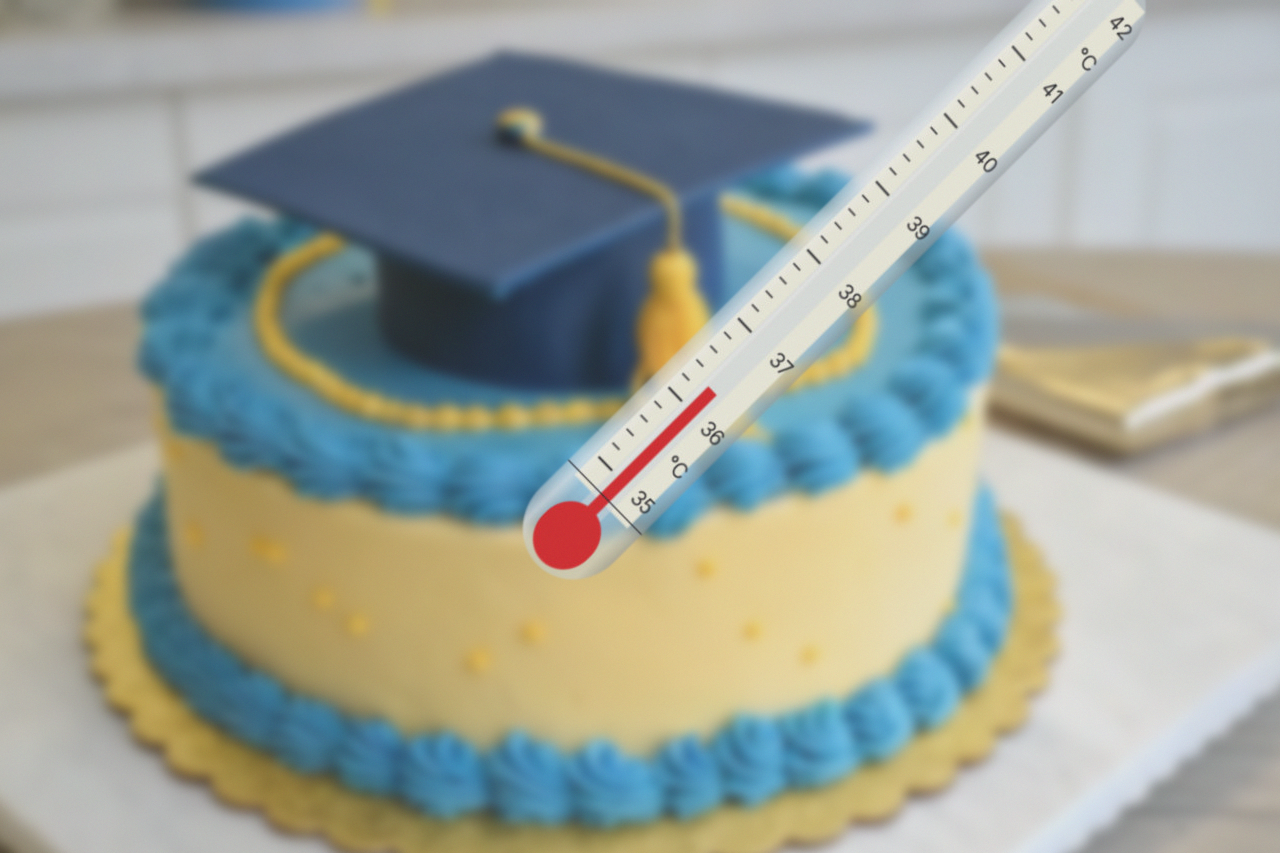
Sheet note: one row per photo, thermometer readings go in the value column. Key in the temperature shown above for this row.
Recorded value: 36.3 °C
